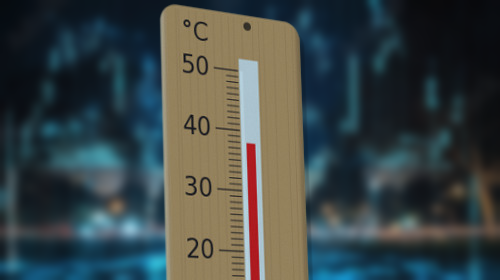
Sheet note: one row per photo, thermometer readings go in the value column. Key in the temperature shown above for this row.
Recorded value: 38 °C
